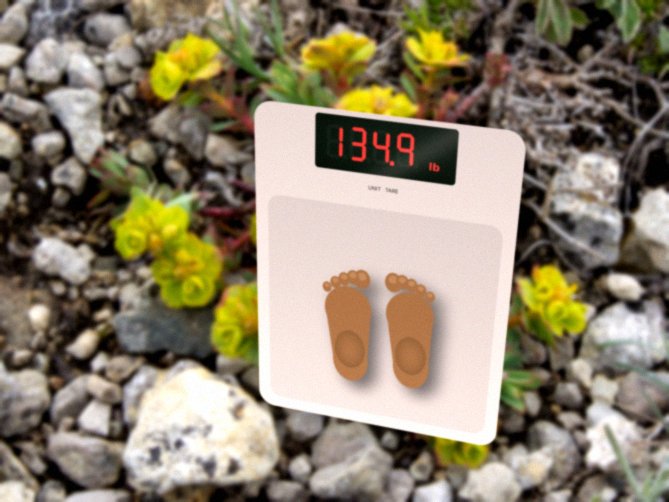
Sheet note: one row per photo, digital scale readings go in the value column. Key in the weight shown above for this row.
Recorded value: 134.9 lb
